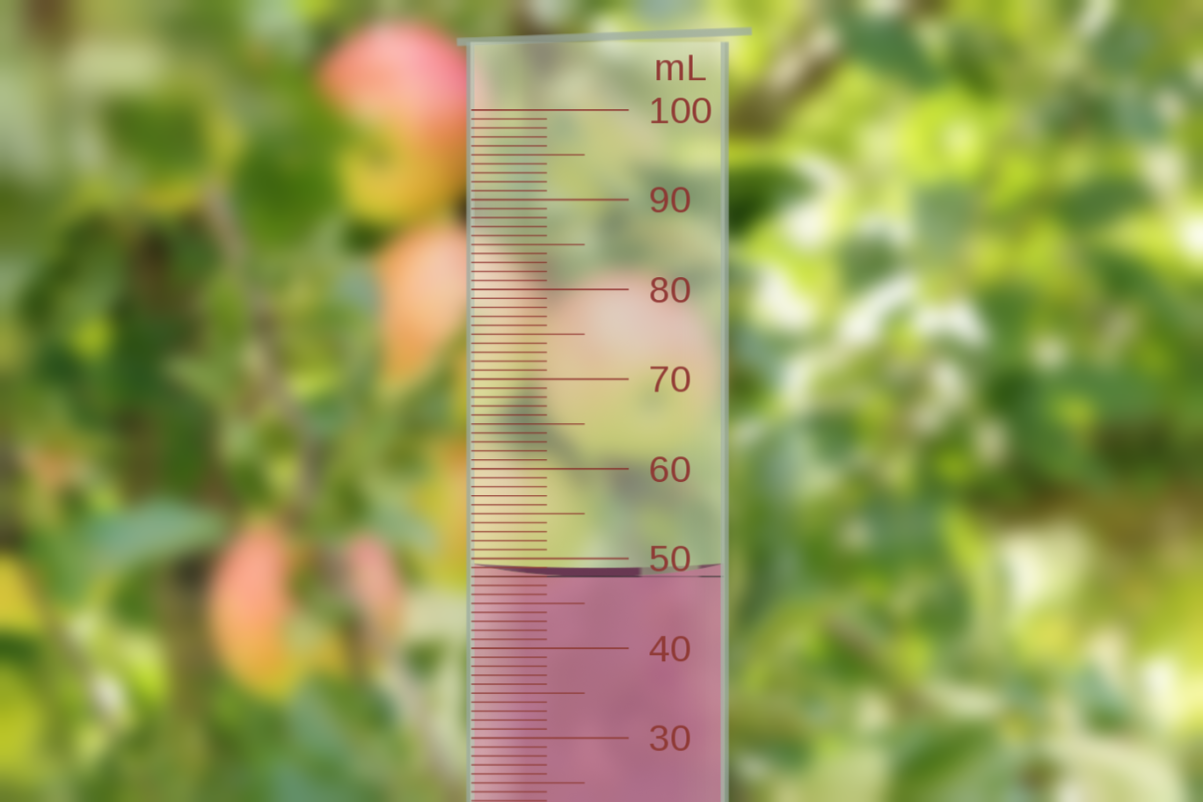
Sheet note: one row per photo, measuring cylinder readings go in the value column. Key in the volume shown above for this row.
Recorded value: 48 mL
